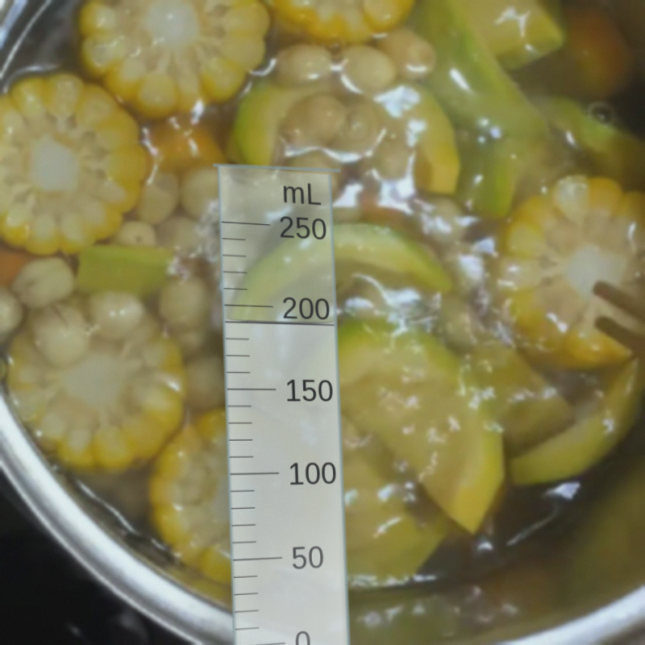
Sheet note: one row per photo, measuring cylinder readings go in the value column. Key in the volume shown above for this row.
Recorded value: 190 mL
